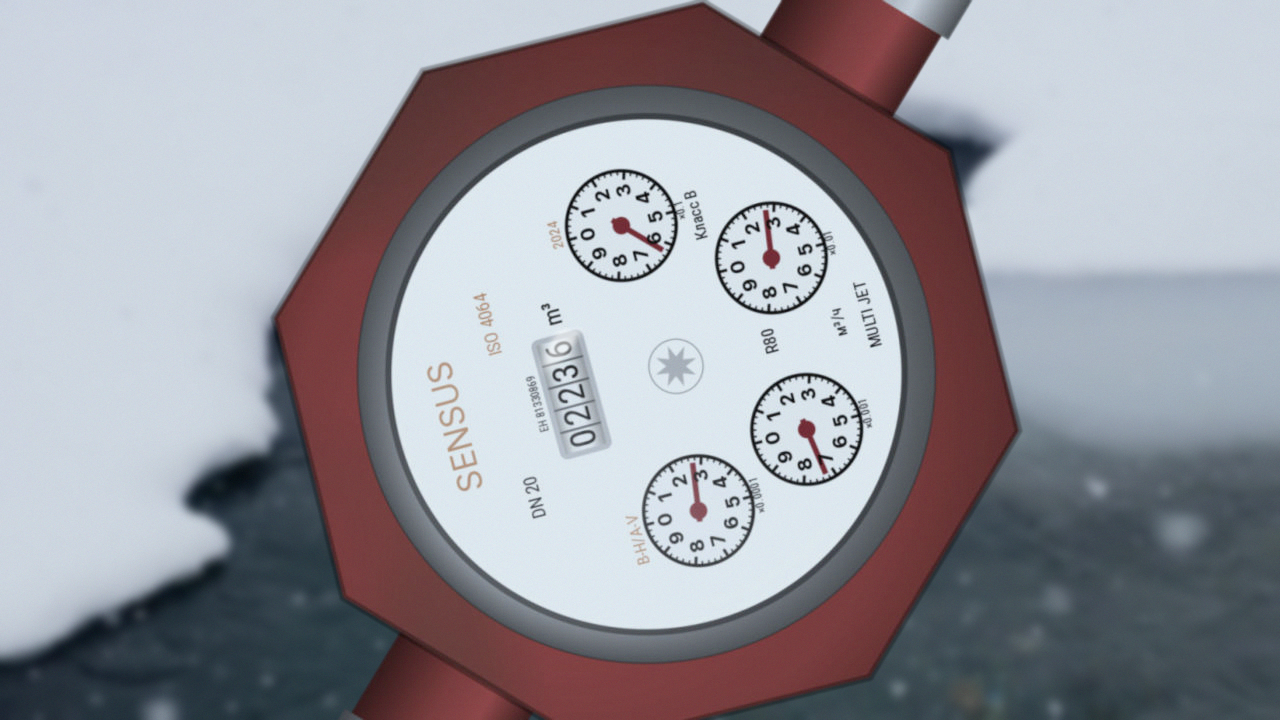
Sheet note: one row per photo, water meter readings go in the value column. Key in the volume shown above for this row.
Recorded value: 2236.6272 m³
